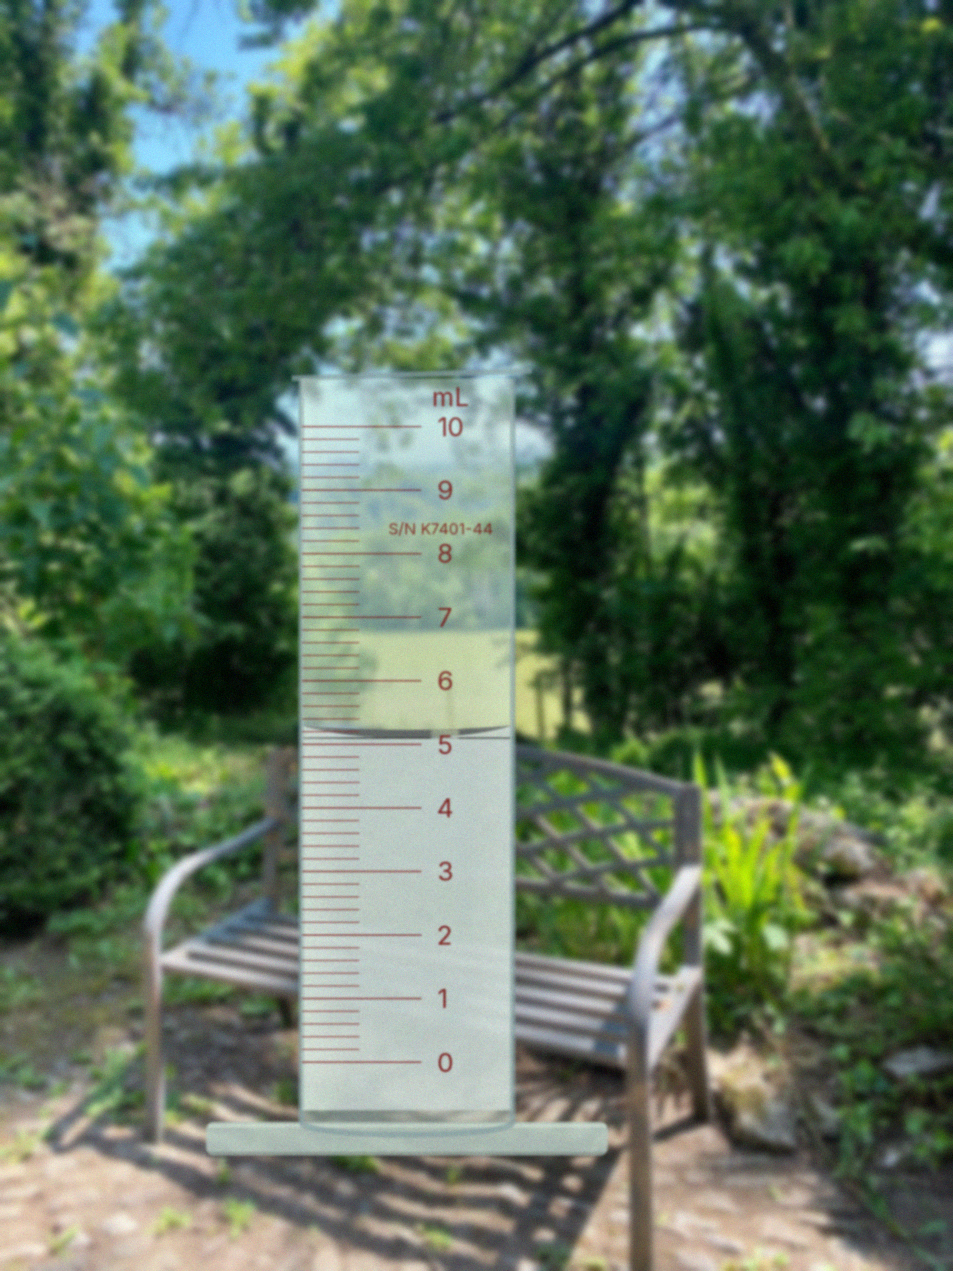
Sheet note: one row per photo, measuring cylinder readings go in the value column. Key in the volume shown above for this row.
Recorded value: 5.1 mL
